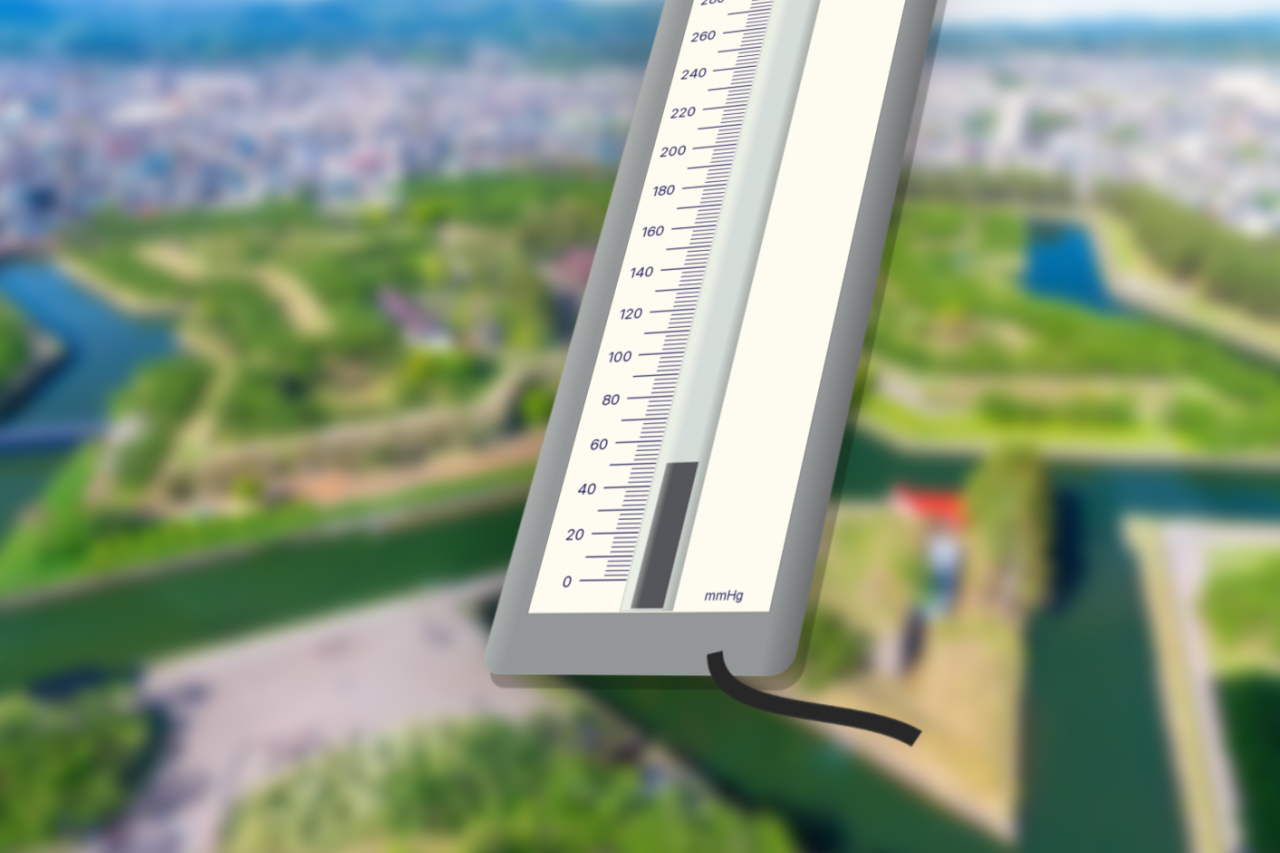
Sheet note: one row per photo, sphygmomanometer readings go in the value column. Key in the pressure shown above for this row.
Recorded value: 50 mmHg
